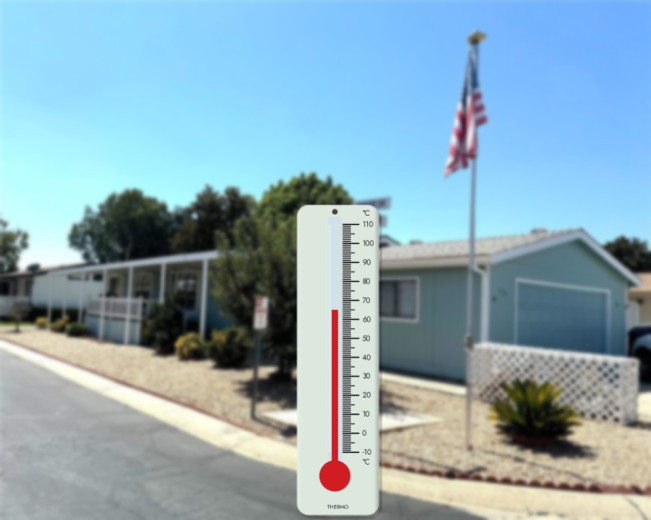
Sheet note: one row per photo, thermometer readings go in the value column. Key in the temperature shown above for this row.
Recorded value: 65 °C
